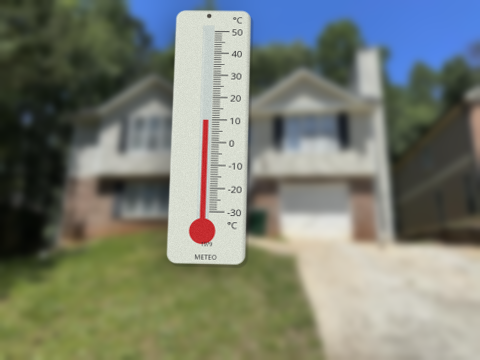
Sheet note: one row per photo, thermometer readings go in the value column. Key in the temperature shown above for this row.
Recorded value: 10 °C
